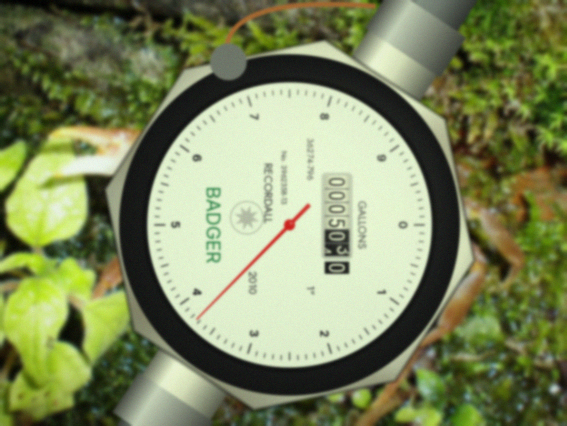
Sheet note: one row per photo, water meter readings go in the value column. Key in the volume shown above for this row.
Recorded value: 5033.7 gal
